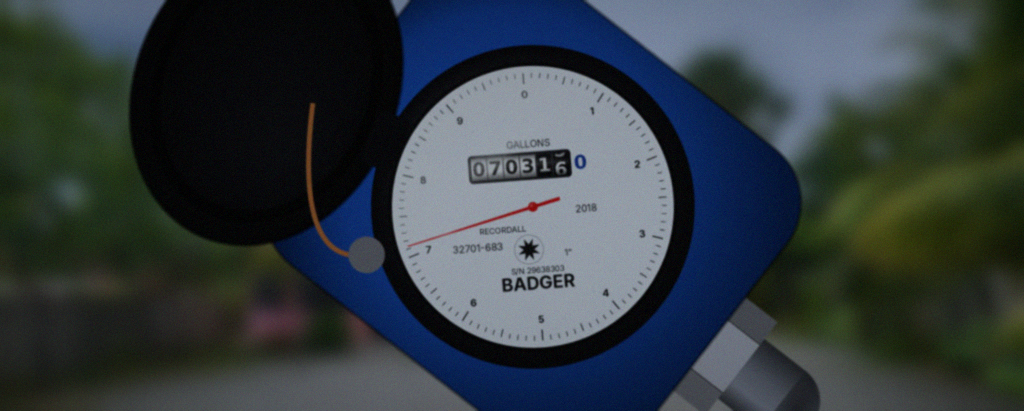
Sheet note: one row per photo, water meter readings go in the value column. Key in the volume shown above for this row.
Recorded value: 703157.1 gal
